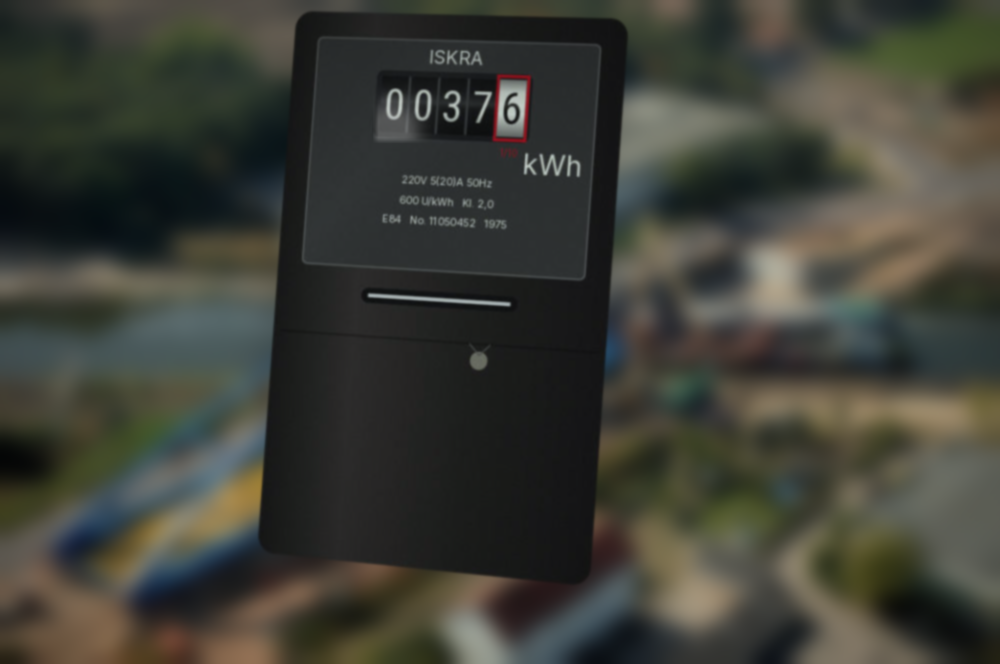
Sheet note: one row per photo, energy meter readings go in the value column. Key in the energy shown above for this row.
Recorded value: 37.6 kWh
